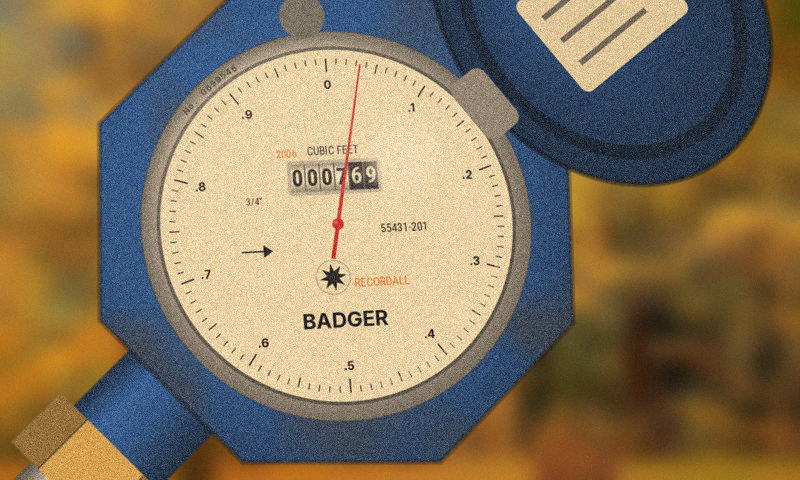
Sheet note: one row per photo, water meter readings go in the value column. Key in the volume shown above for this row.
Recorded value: 769.03 ft³
